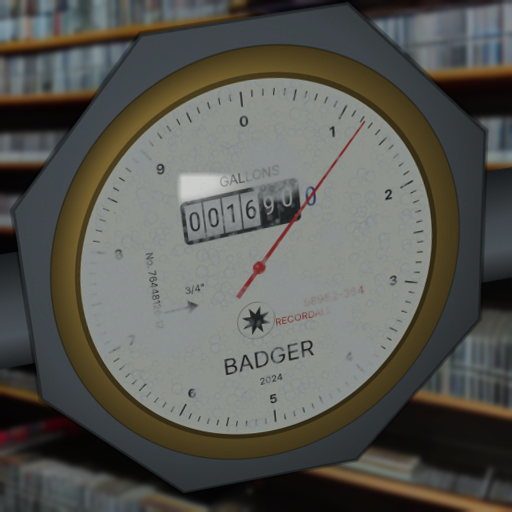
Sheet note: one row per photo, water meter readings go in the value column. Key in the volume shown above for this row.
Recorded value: 16901.2 gal
